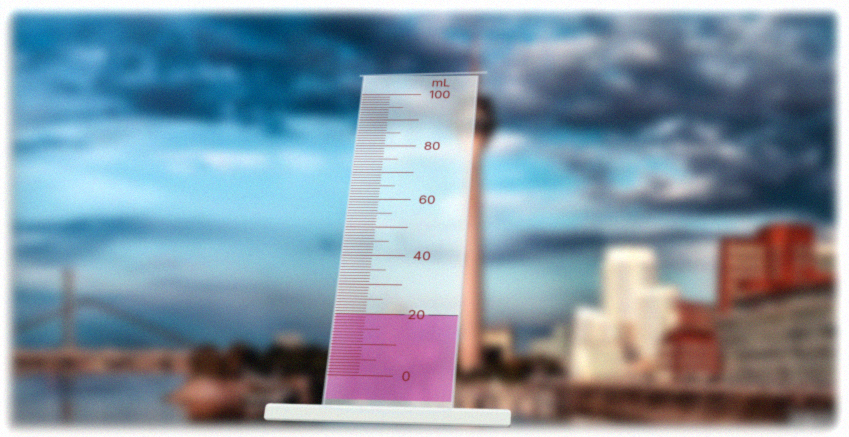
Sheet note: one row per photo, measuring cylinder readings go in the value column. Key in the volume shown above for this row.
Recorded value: 20 mL
